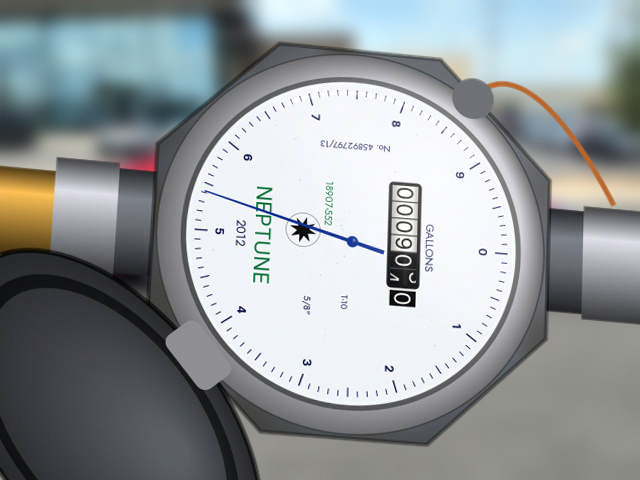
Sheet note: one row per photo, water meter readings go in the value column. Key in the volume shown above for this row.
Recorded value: 9035.4 gal
